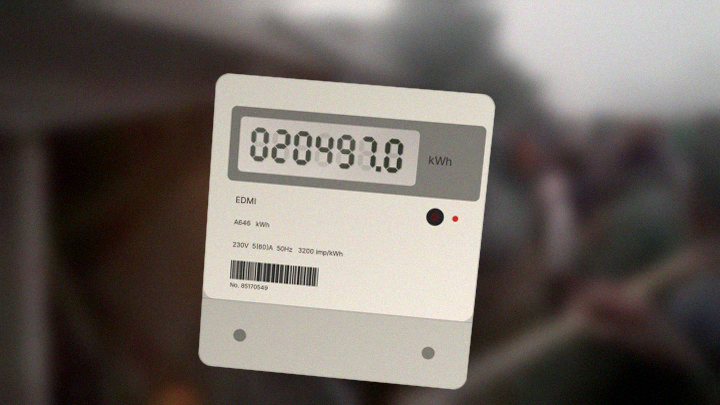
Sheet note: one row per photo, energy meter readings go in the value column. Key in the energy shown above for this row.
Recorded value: 20497.0 kWh
